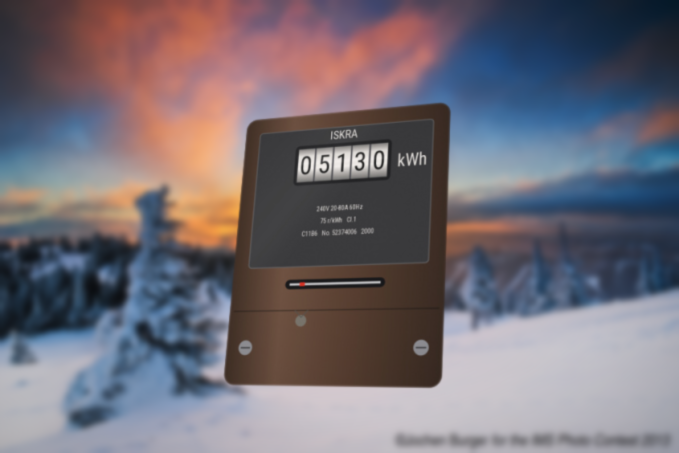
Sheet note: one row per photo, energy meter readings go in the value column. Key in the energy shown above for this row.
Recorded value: 5130 kWh
